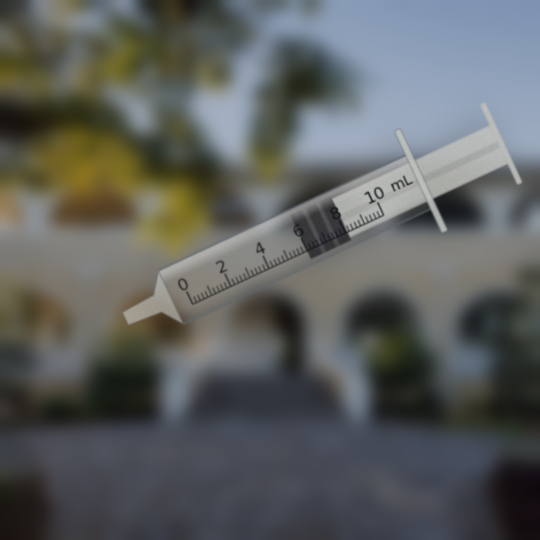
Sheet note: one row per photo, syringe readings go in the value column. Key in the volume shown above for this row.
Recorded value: 6 mL
